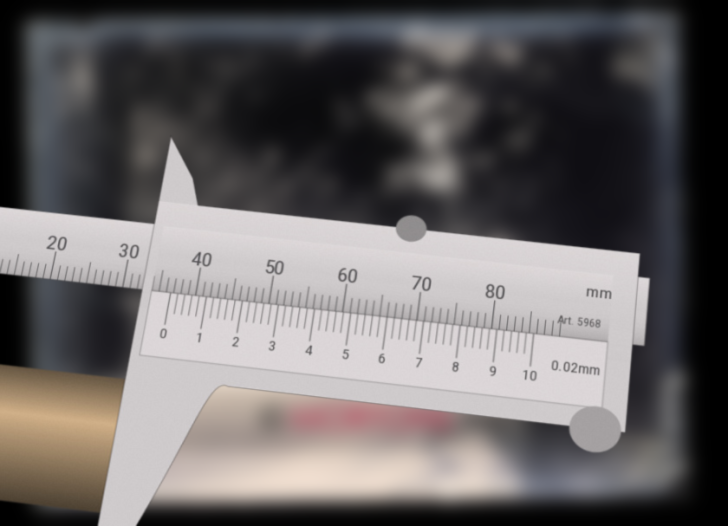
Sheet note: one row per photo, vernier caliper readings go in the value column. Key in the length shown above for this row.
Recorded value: 36.6 mm
